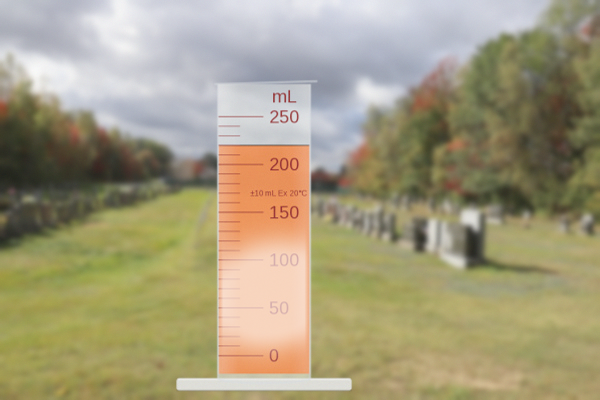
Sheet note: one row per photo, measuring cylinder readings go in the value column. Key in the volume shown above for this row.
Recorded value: 220 mL
